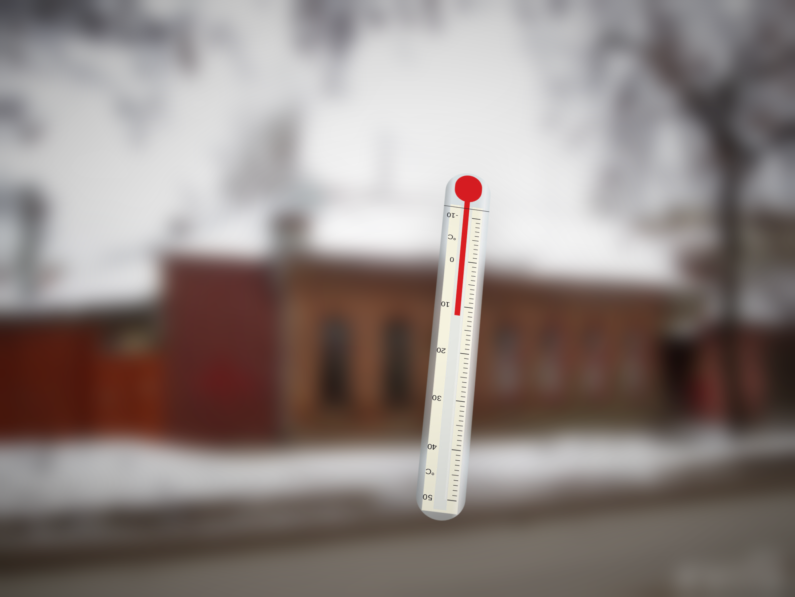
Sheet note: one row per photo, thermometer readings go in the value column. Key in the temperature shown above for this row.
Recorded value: 12 °C
